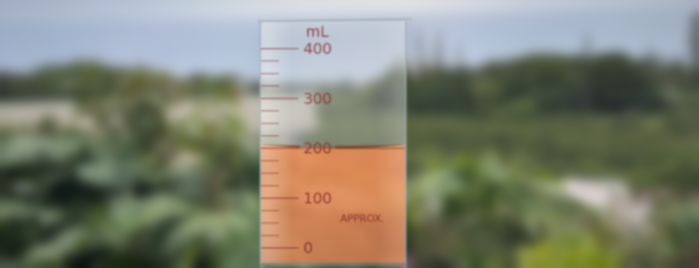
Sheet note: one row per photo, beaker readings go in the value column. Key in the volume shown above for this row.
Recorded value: 200 mL
